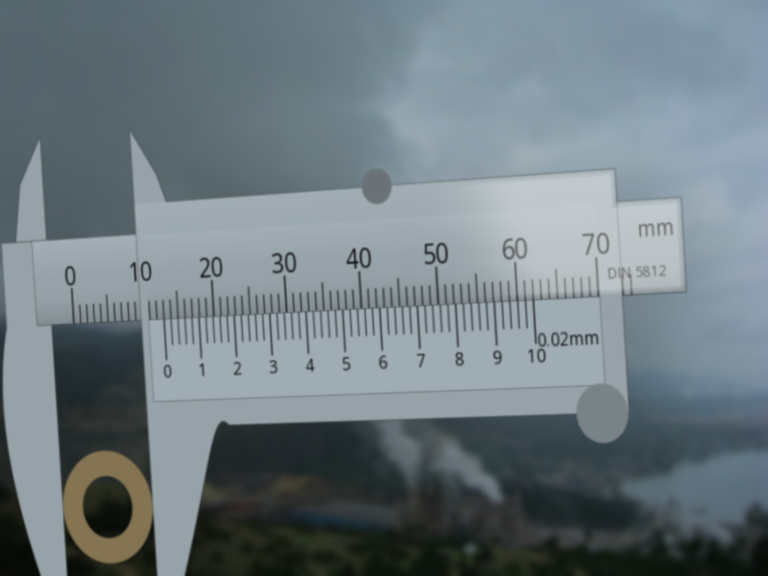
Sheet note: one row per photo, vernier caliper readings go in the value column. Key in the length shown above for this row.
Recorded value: 13.0 mm
